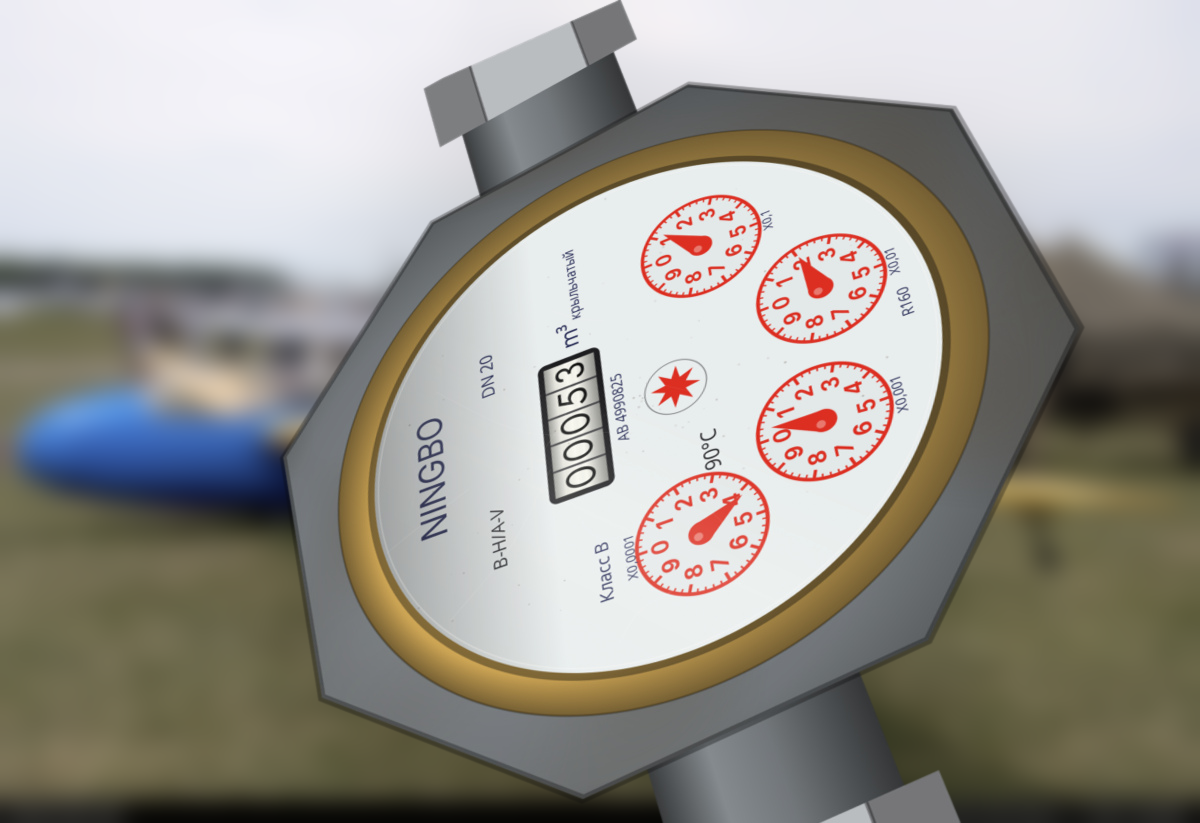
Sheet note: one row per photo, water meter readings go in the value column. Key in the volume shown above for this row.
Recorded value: 53.1204 m³
